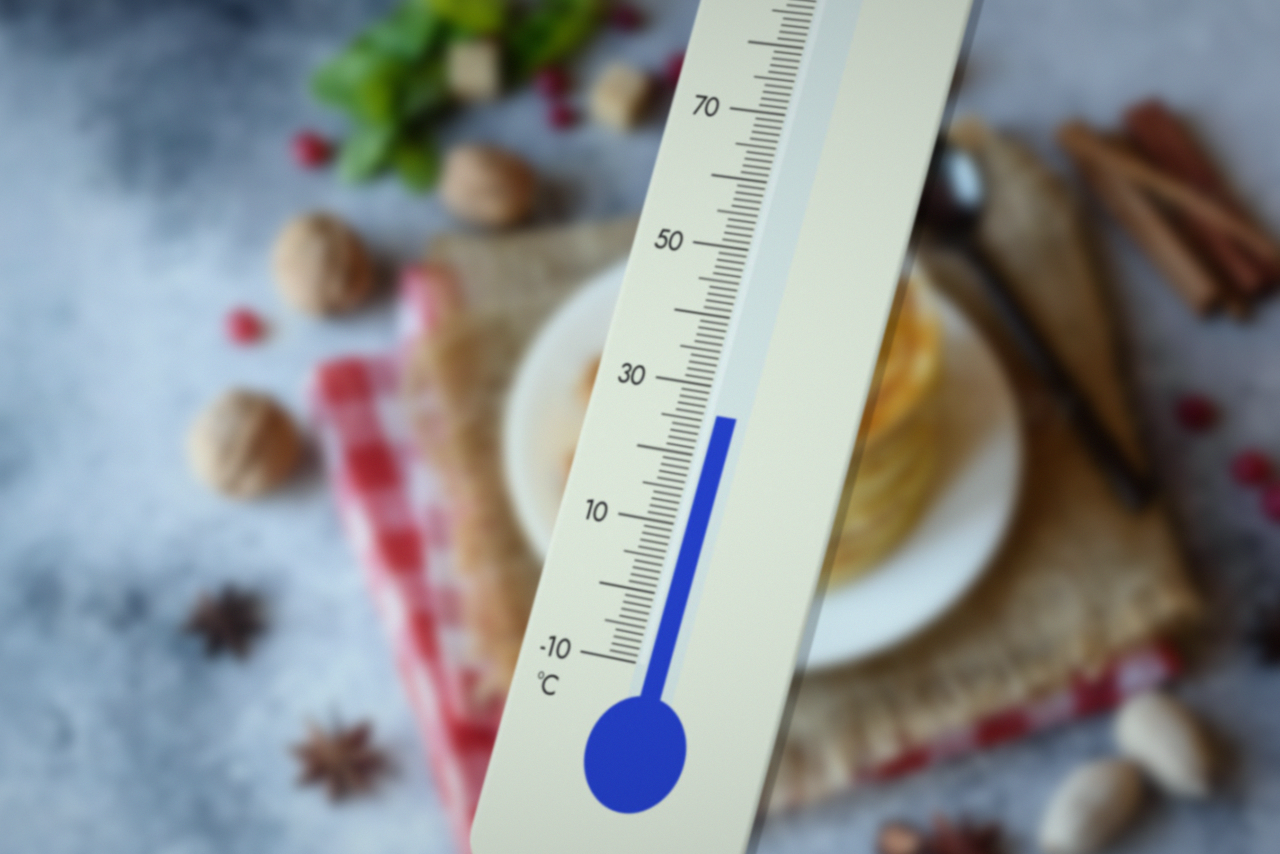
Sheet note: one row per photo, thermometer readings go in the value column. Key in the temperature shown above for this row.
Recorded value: 26 °C
